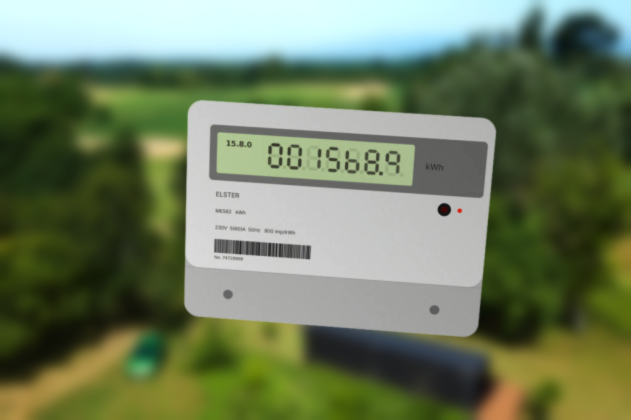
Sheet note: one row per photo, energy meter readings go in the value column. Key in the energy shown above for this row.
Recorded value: 1568.9 kWh
